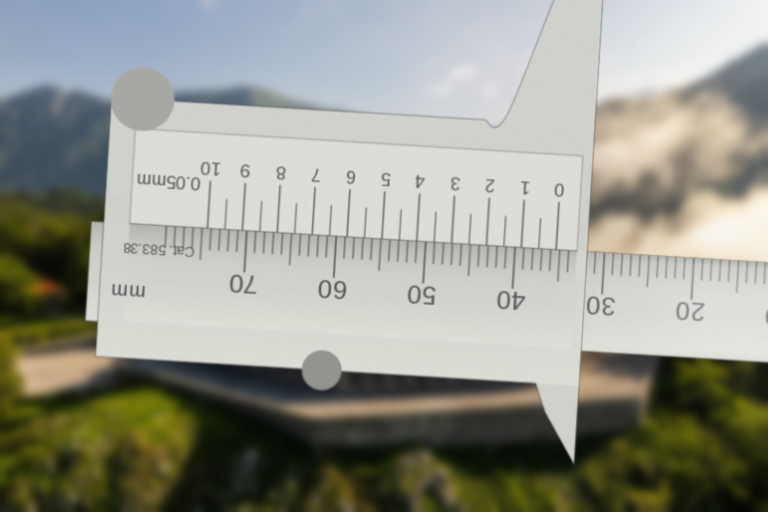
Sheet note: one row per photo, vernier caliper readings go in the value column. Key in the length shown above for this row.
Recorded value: 35.4 mm
